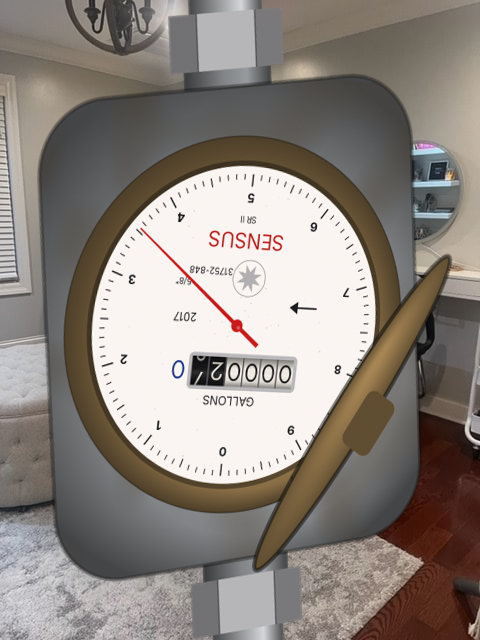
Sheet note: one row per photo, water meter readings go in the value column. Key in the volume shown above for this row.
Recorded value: 273.5 gal
